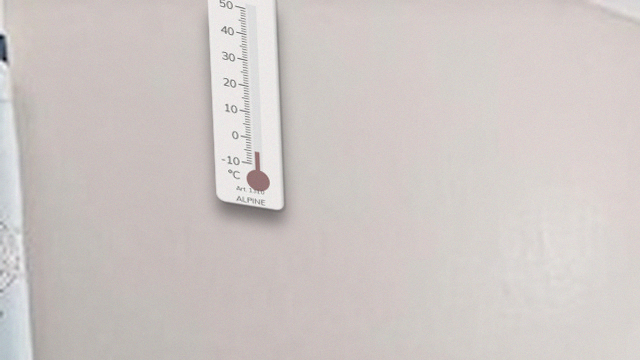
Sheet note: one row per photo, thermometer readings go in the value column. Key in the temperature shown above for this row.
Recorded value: -5 °C
